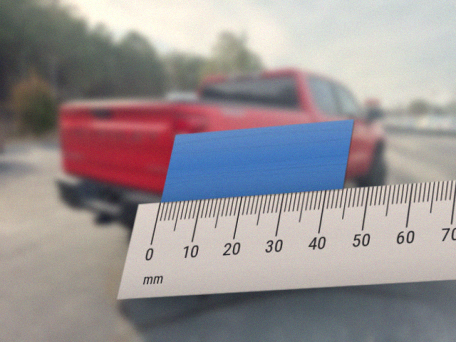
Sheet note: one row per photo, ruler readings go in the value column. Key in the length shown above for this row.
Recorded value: 44 mm
